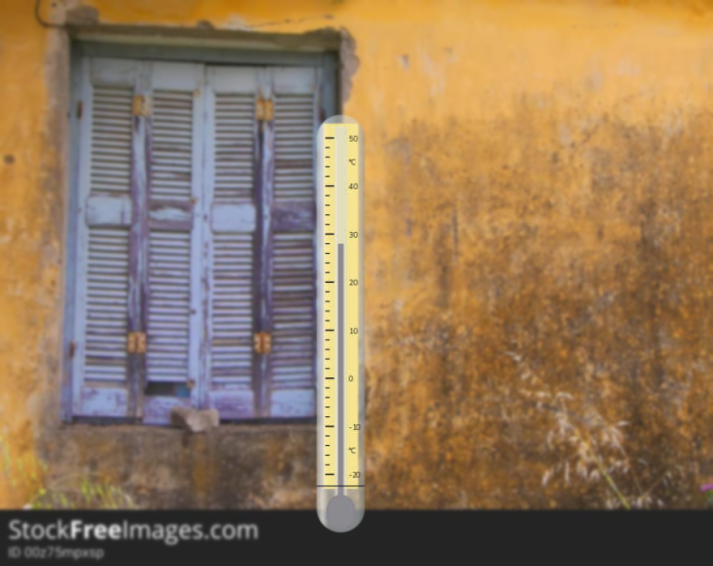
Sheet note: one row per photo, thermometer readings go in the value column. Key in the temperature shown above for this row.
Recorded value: 28 °C
